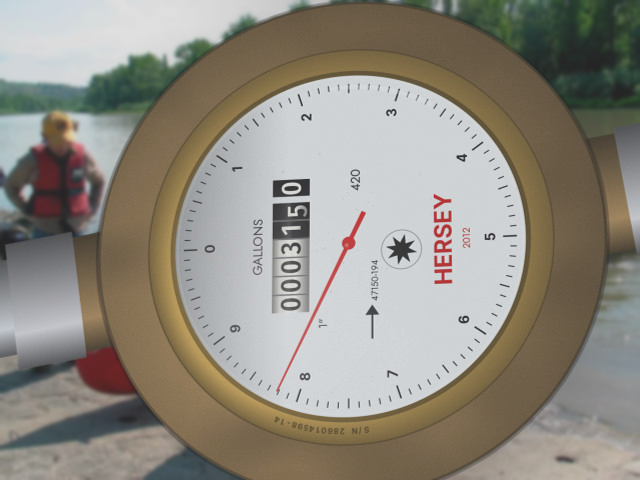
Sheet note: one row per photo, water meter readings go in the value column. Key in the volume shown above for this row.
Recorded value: 3148.2 gal
